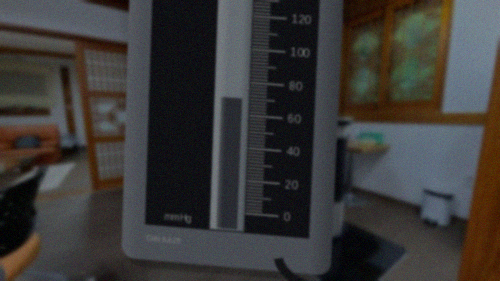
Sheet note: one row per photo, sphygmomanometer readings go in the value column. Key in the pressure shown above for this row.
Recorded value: 70 mmHg
